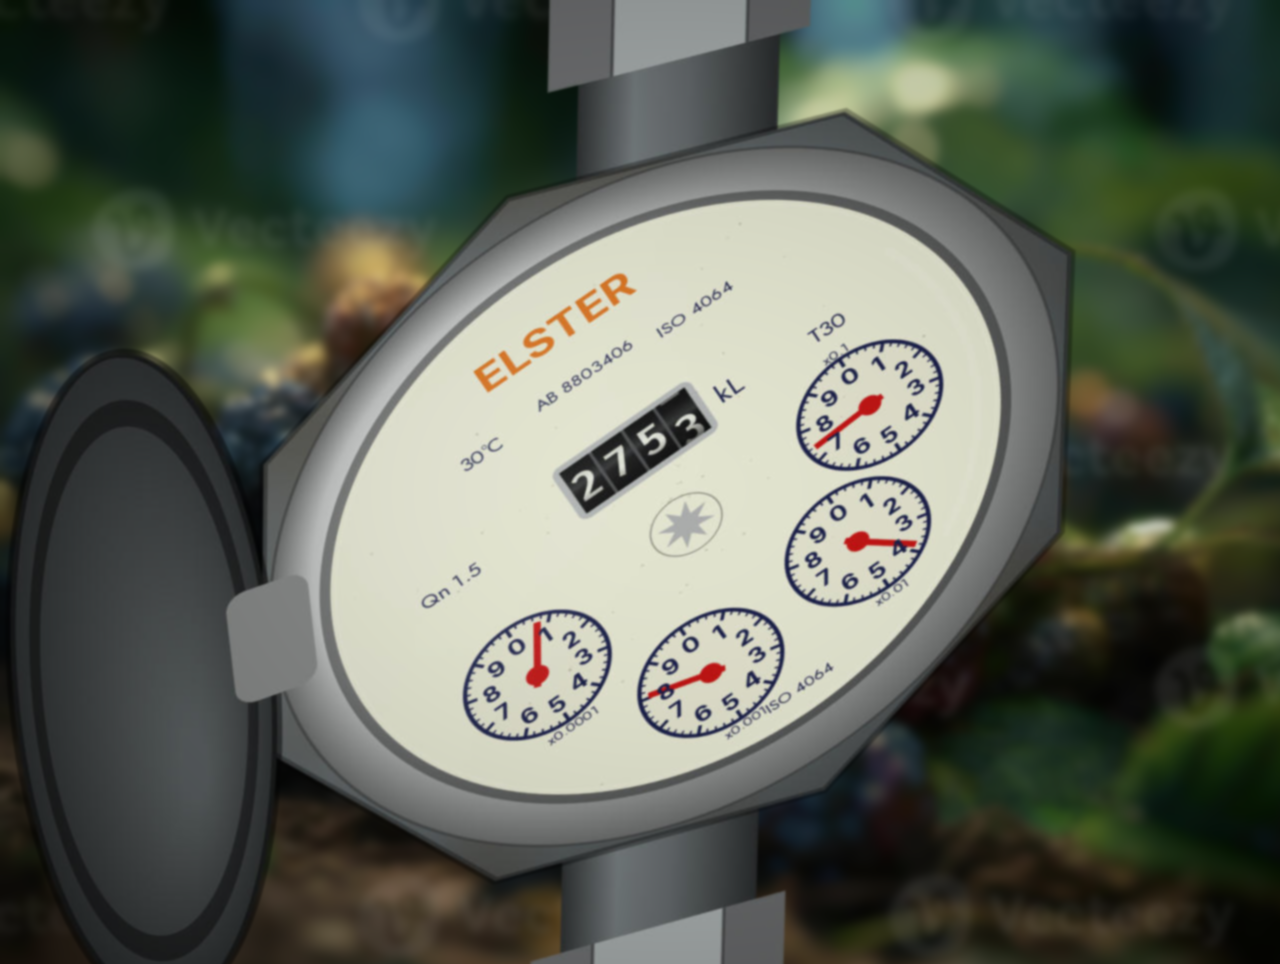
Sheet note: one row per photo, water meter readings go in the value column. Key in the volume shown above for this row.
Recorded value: 2752.7380 kL
